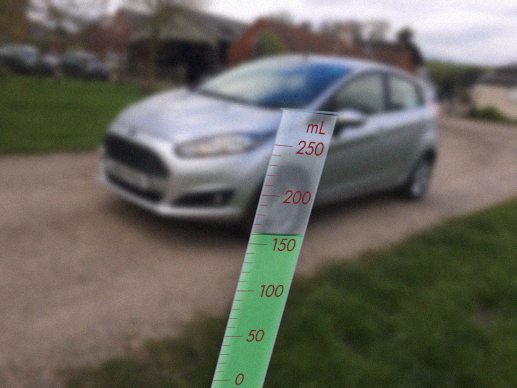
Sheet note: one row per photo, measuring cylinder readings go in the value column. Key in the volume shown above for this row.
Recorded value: 160 mL
